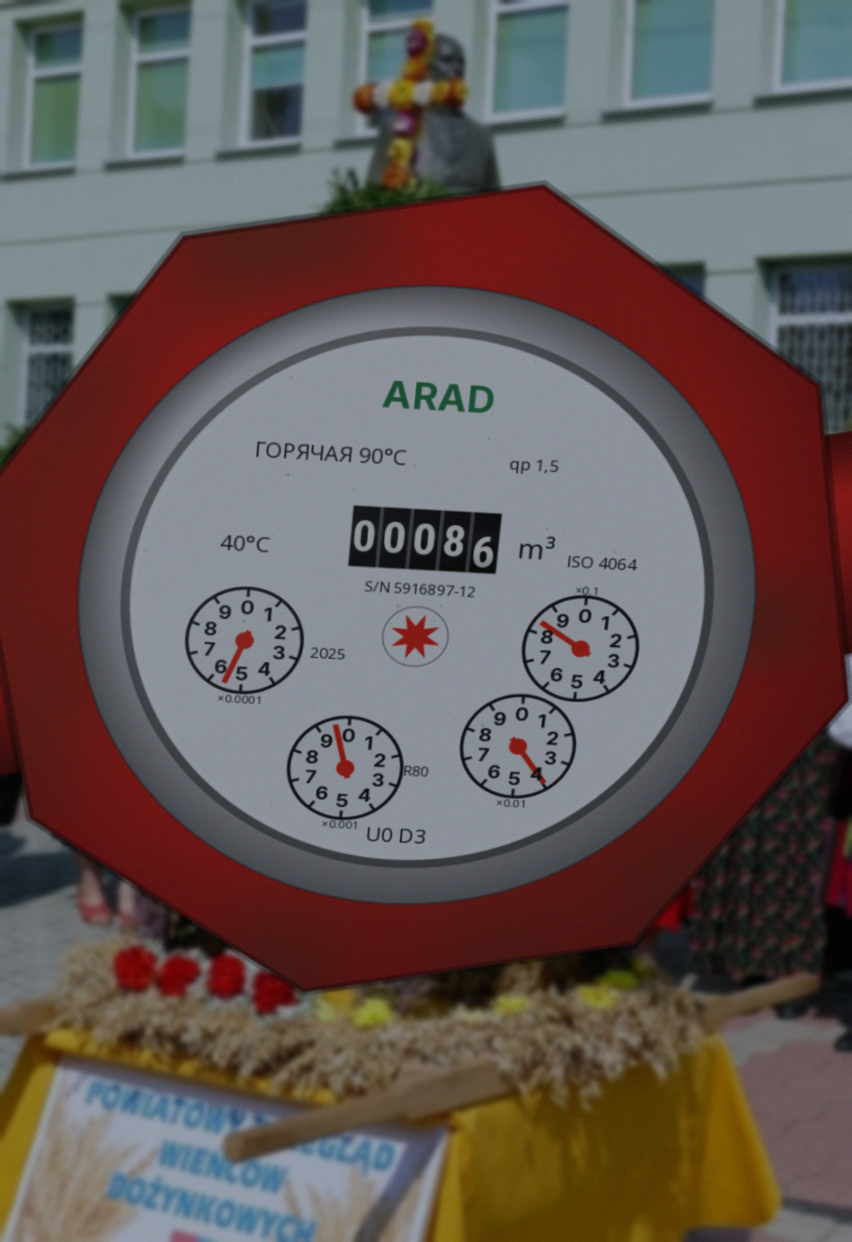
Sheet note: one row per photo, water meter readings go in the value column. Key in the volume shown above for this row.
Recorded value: 85.8395 m³
